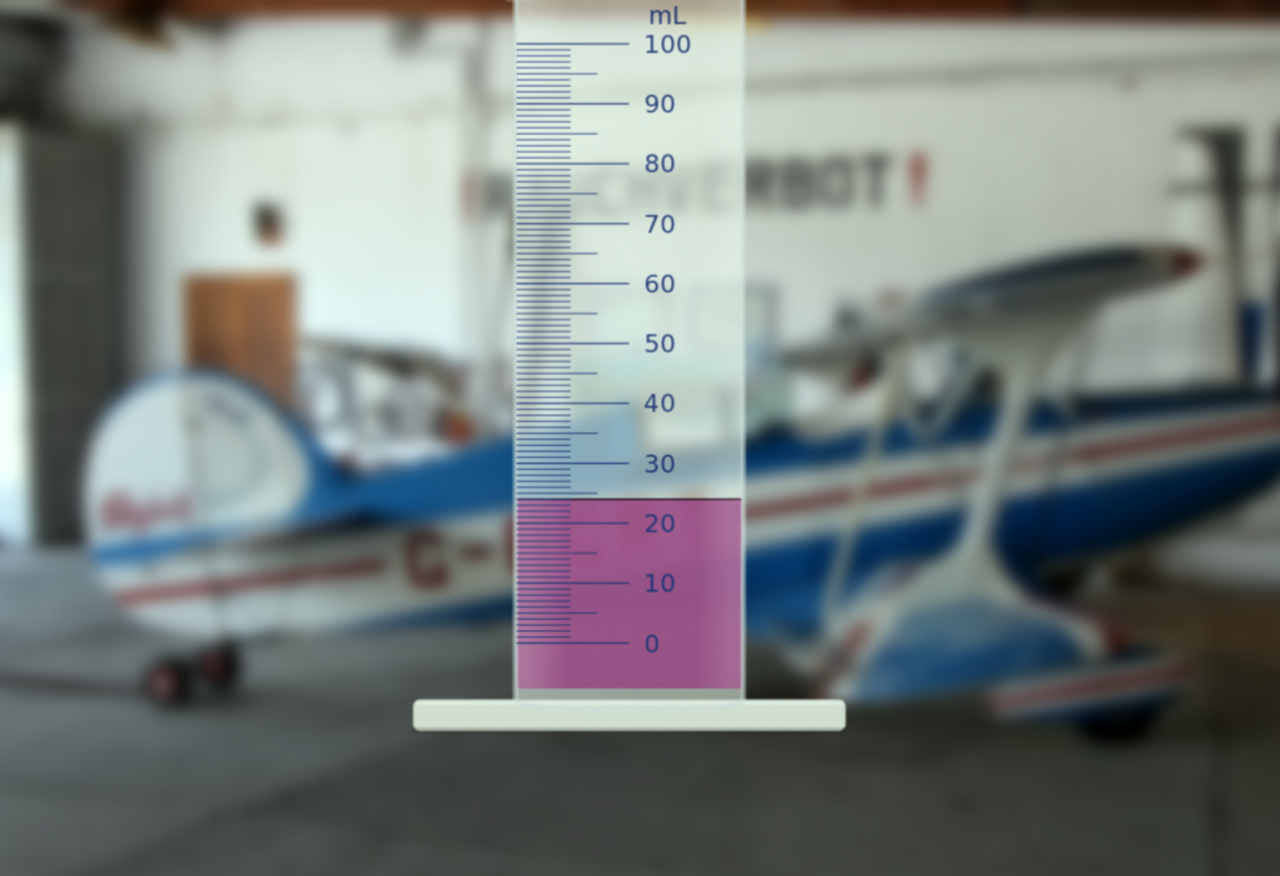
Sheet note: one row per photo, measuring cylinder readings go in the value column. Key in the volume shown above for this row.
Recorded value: 24 mL
